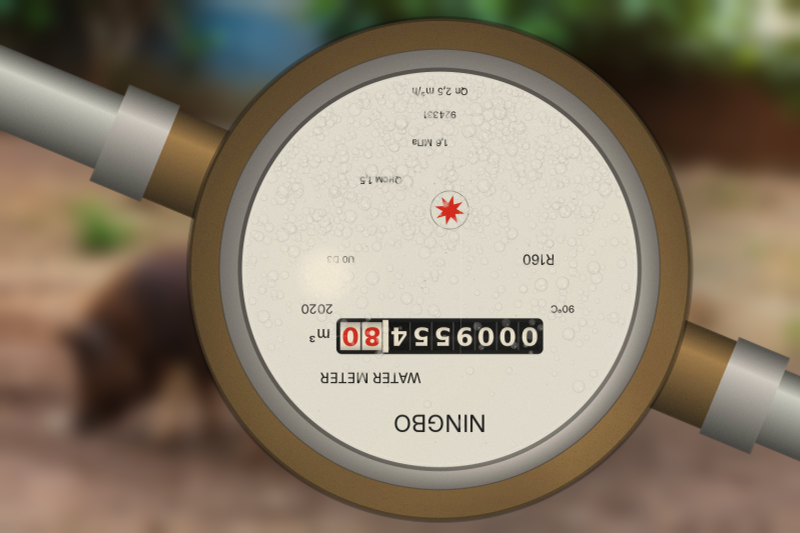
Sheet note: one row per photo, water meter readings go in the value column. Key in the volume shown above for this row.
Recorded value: 9554.80 m³
